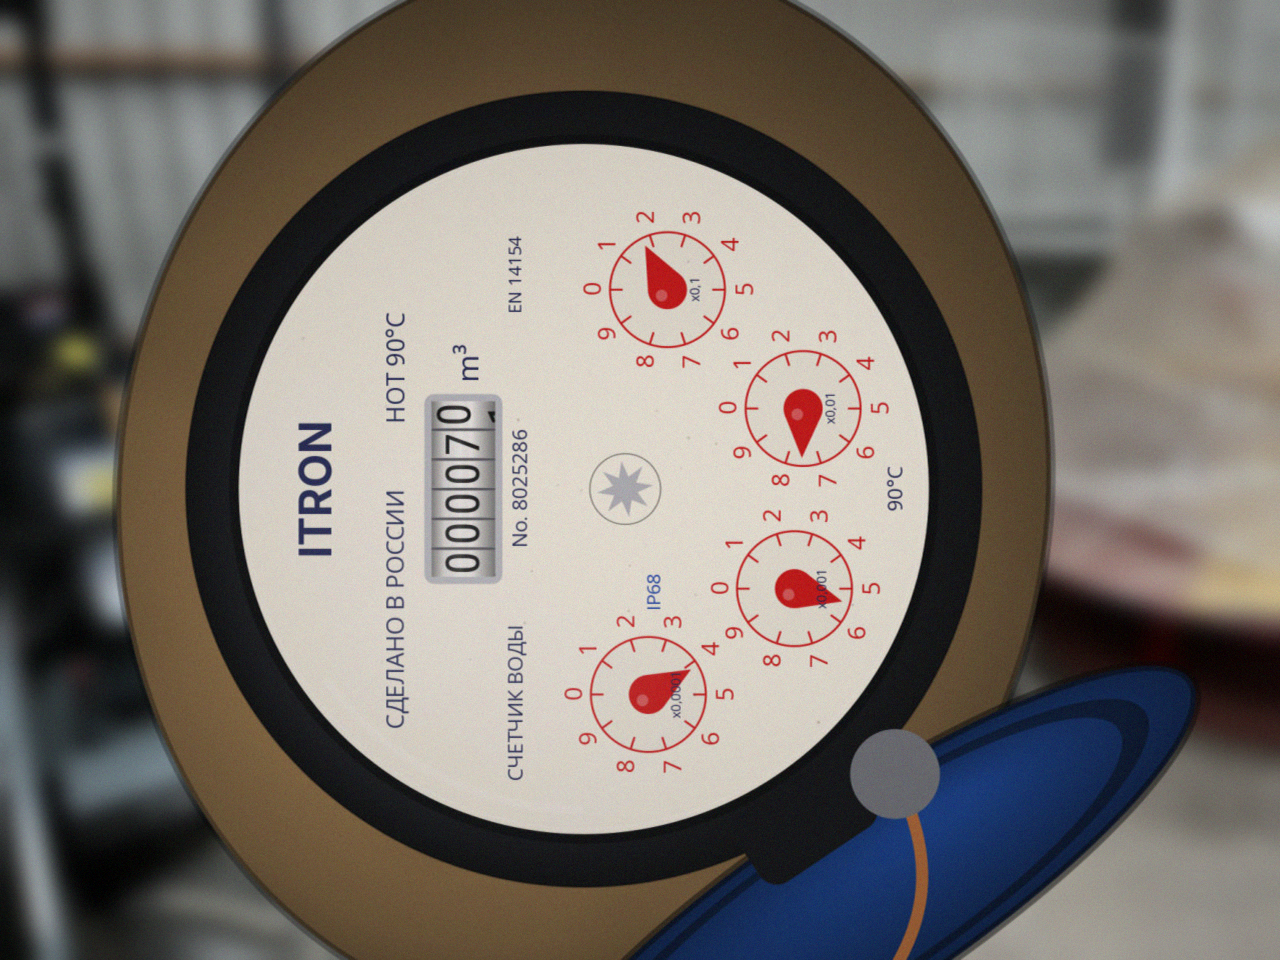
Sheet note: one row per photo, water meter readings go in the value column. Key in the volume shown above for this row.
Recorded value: 70.1754 m³
